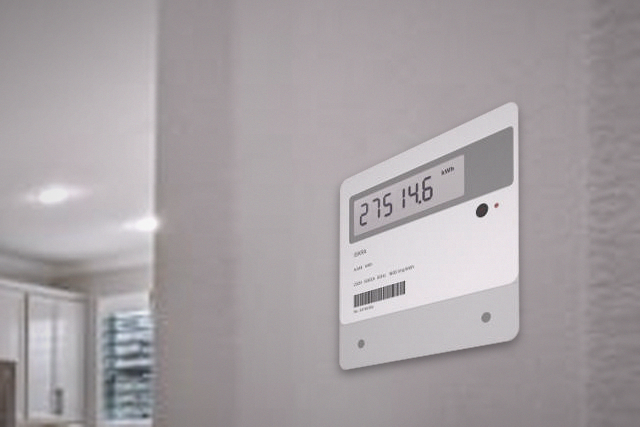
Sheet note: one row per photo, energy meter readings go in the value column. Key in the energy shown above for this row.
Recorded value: 27514.6 kWh
